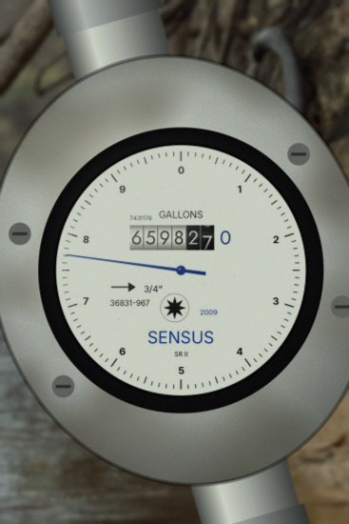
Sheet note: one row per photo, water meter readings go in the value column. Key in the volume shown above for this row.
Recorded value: 6598267.7 gal
